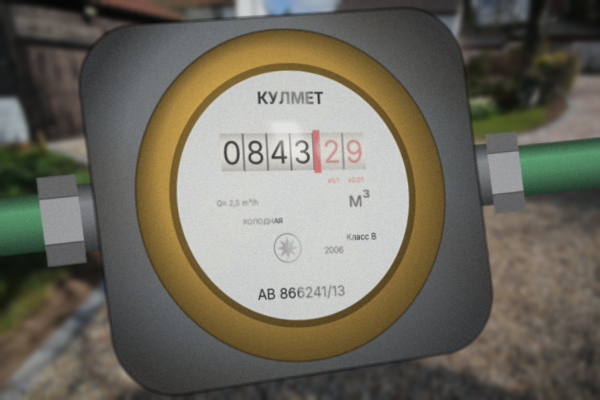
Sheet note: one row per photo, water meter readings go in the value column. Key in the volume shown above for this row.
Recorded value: 843.29 m³
